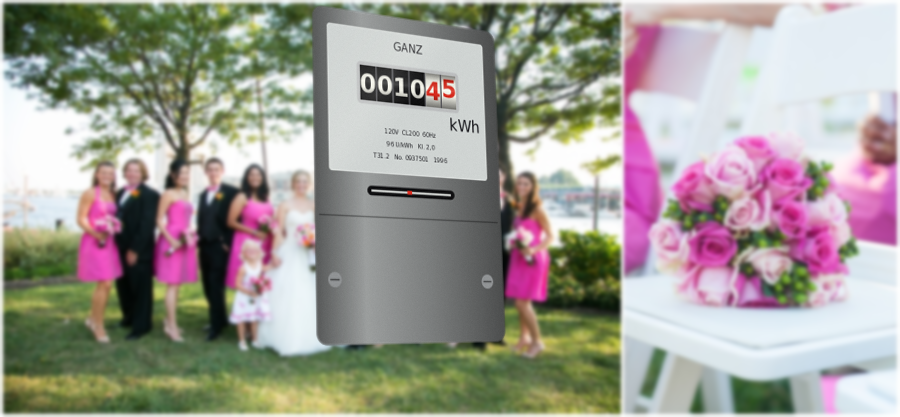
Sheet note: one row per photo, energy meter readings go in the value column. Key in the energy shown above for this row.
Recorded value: 10.45 kWh
